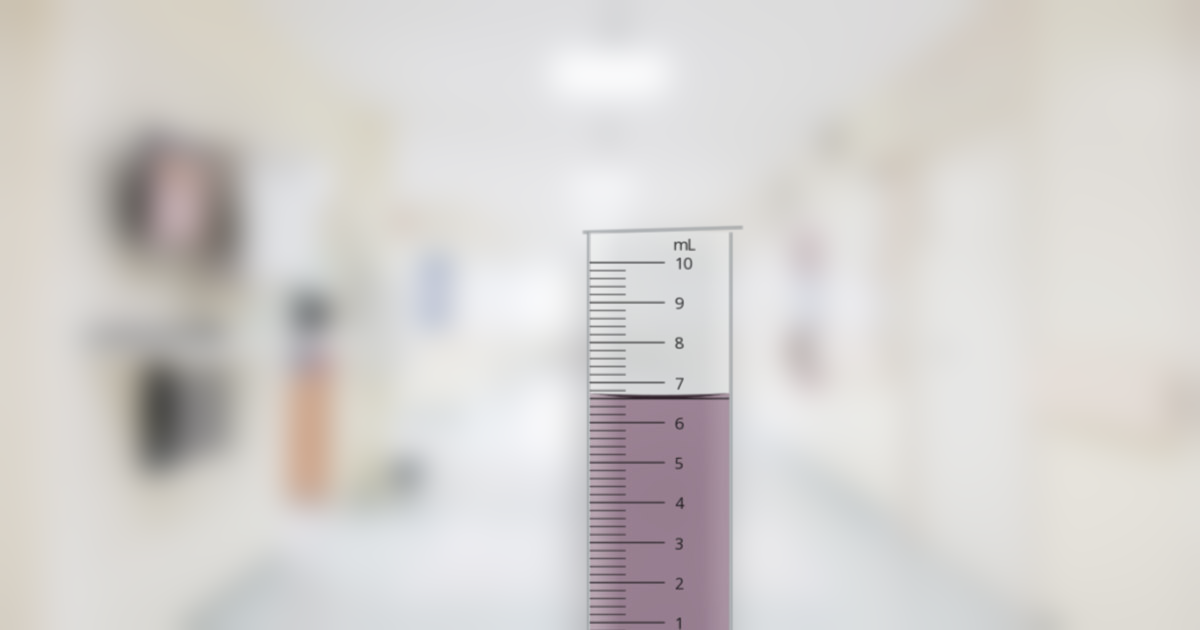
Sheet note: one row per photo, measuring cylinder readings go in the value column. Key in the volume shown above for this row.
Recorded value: 6.6 mL
